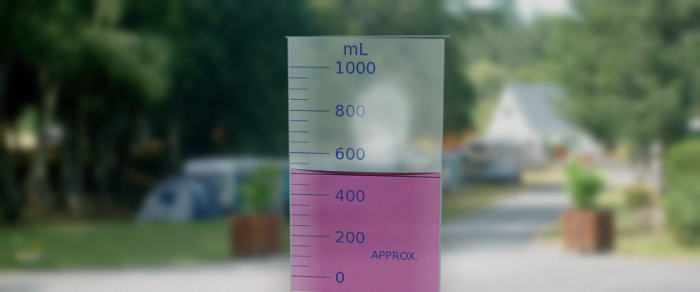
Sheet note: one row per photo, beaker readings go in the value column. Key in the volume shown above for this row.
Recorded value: 500 mL
